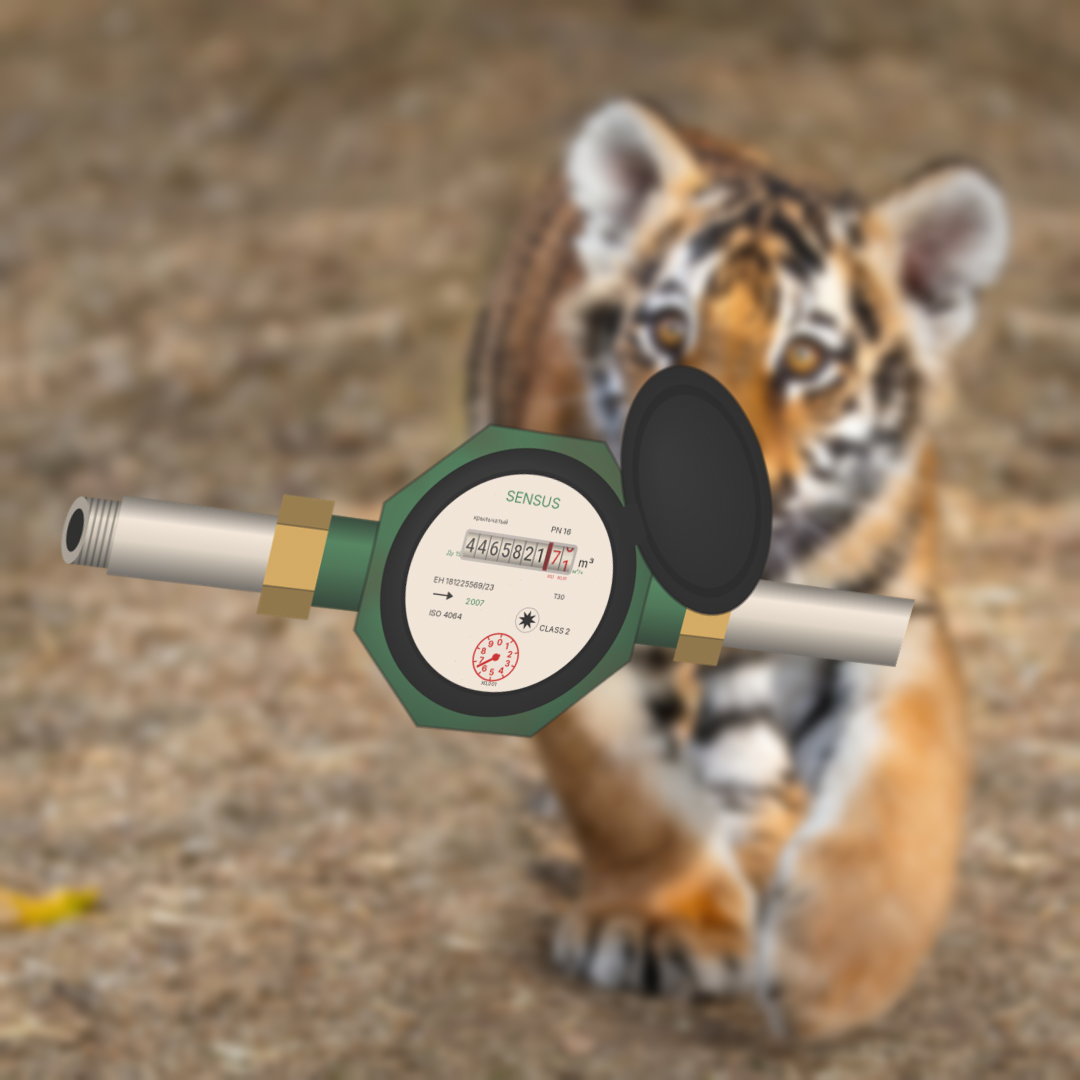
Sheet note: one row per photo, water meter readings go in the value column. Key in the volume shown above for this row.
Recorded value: 4465821.706 m³
